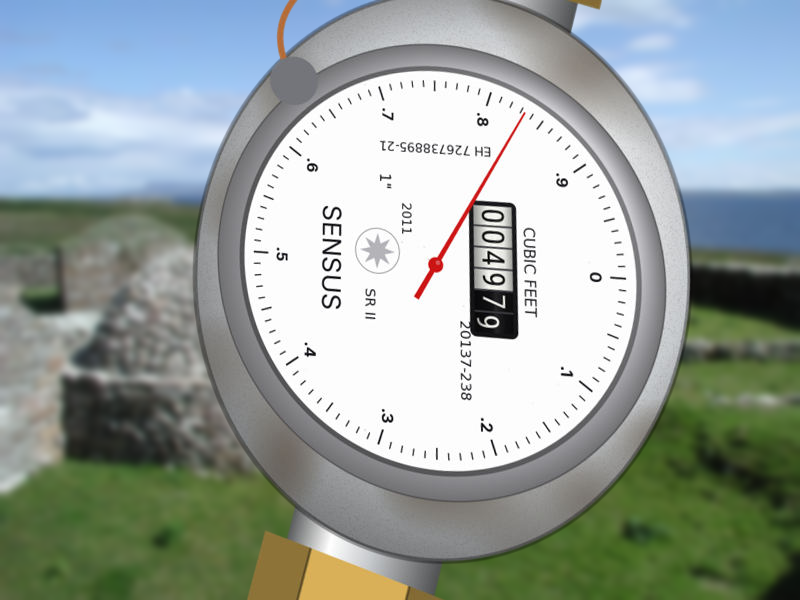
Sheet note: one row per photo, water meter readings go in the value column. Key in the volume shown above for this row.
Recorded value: 4978.83 ft³
